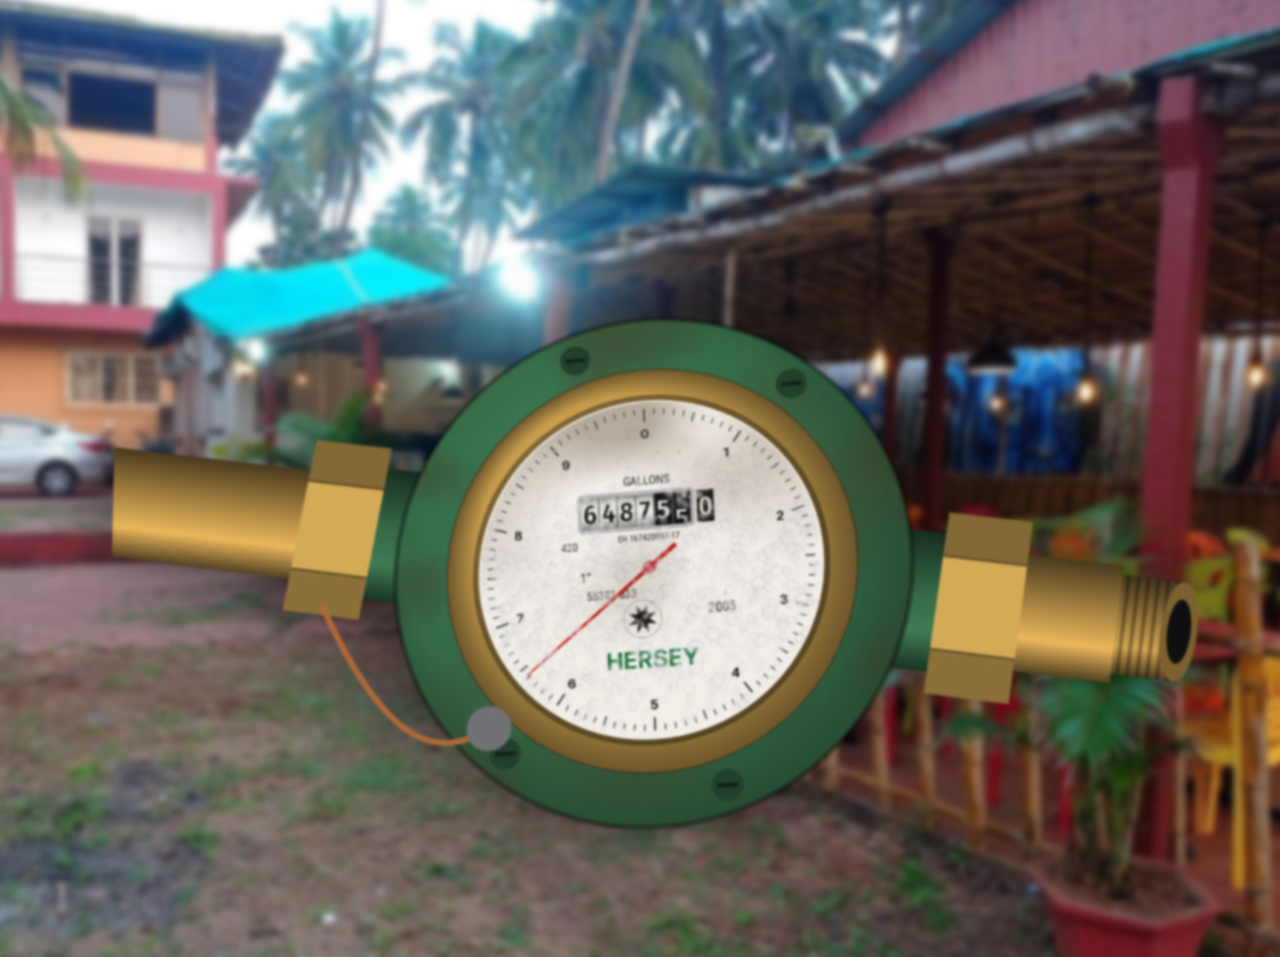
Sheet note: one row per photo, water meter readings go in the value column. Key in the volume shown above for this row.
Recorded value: 6487546.4 gal
